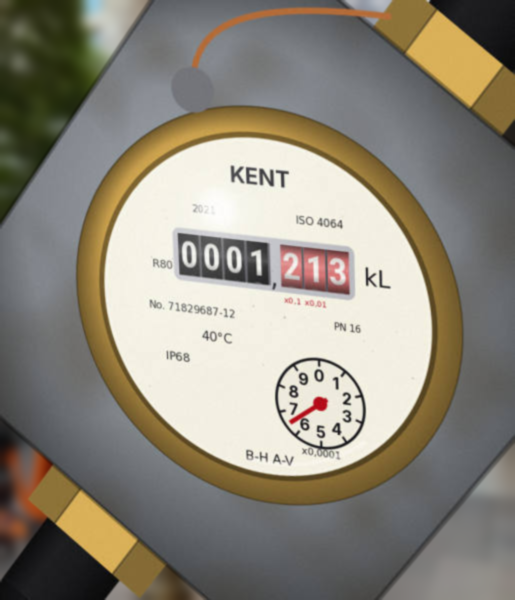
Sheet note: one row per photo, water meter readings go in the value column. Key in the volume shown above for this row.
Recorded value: 1.2136 kL
